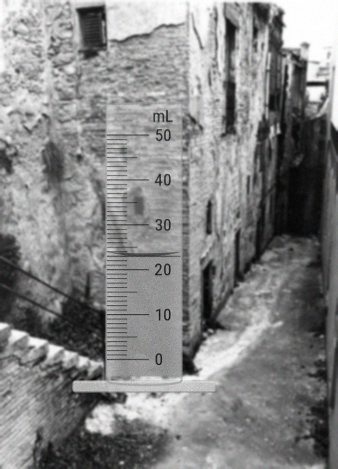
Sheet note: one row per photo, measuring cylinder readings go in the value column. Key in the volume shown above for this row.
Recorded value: 23 mL
